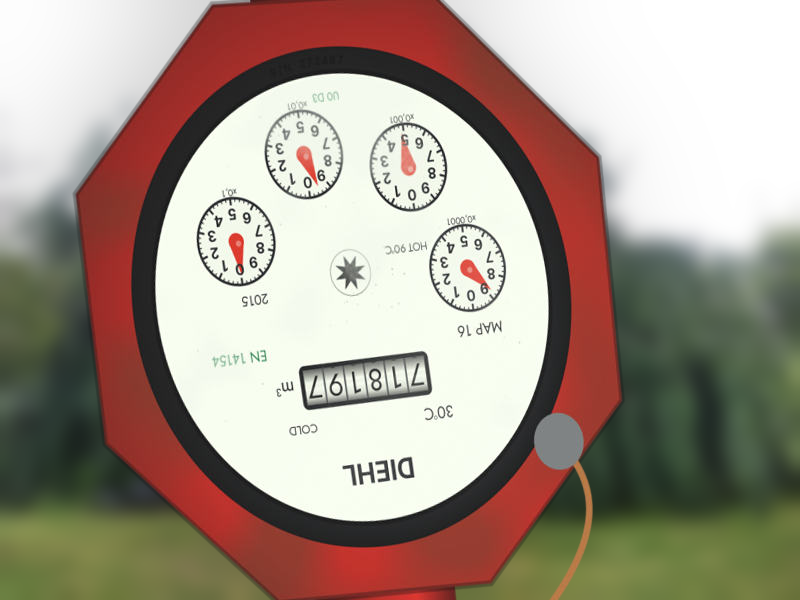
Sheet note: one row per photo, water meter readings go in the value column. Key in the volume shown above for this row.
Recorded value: 718196.9948 m³
